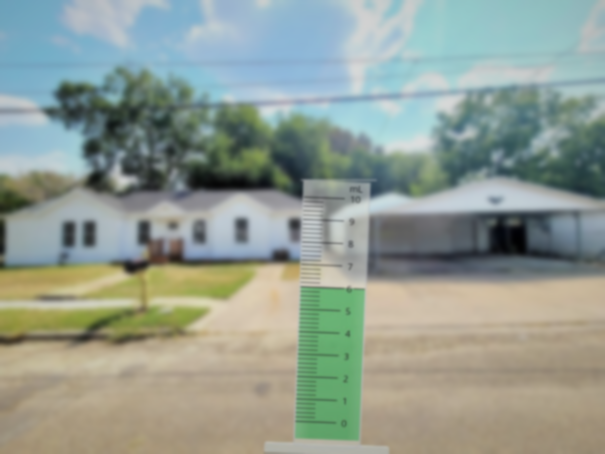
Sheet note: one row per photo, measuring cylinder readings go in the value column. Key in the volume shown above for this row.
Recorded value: 6 mL
